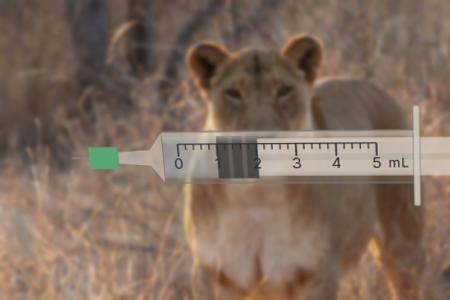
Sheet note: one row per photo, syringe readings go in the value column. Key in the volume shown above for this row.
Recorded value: 1 mL
